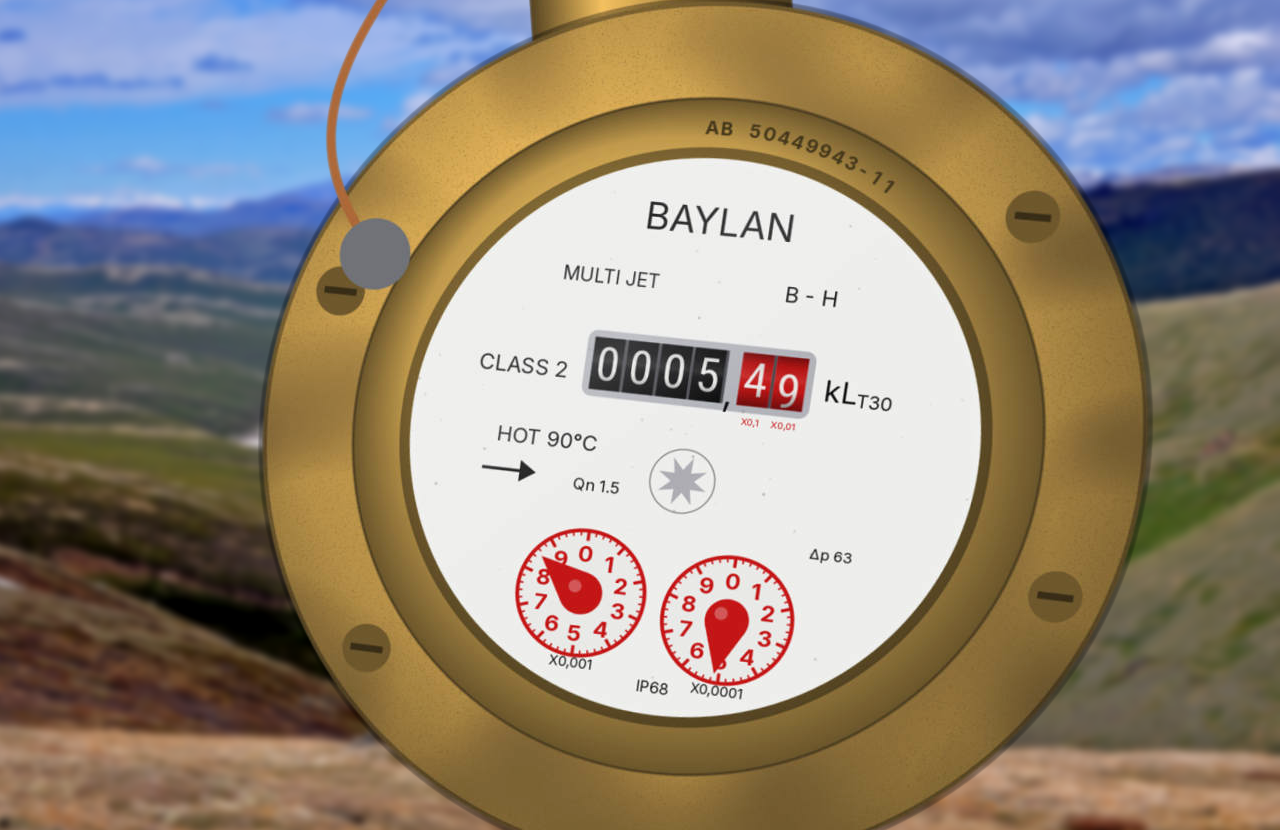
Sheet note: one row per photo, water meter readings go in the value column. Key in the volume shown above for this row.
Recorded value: 5.4885 kL
